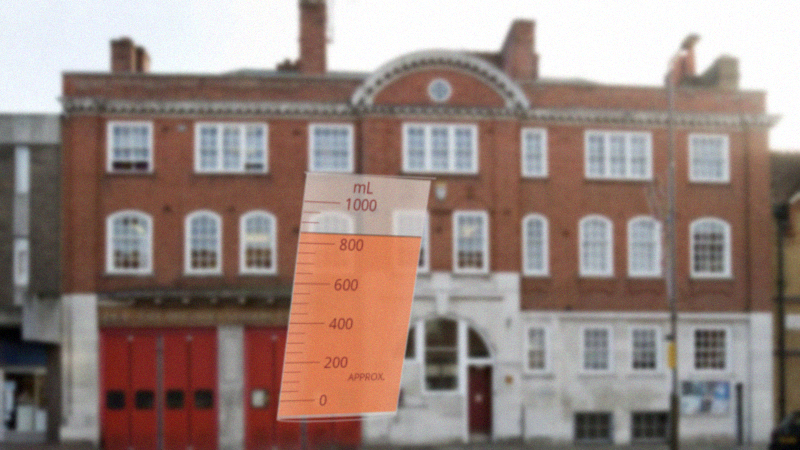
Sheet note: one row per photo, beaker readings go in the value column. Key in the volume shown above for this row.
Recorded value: 850 mL
